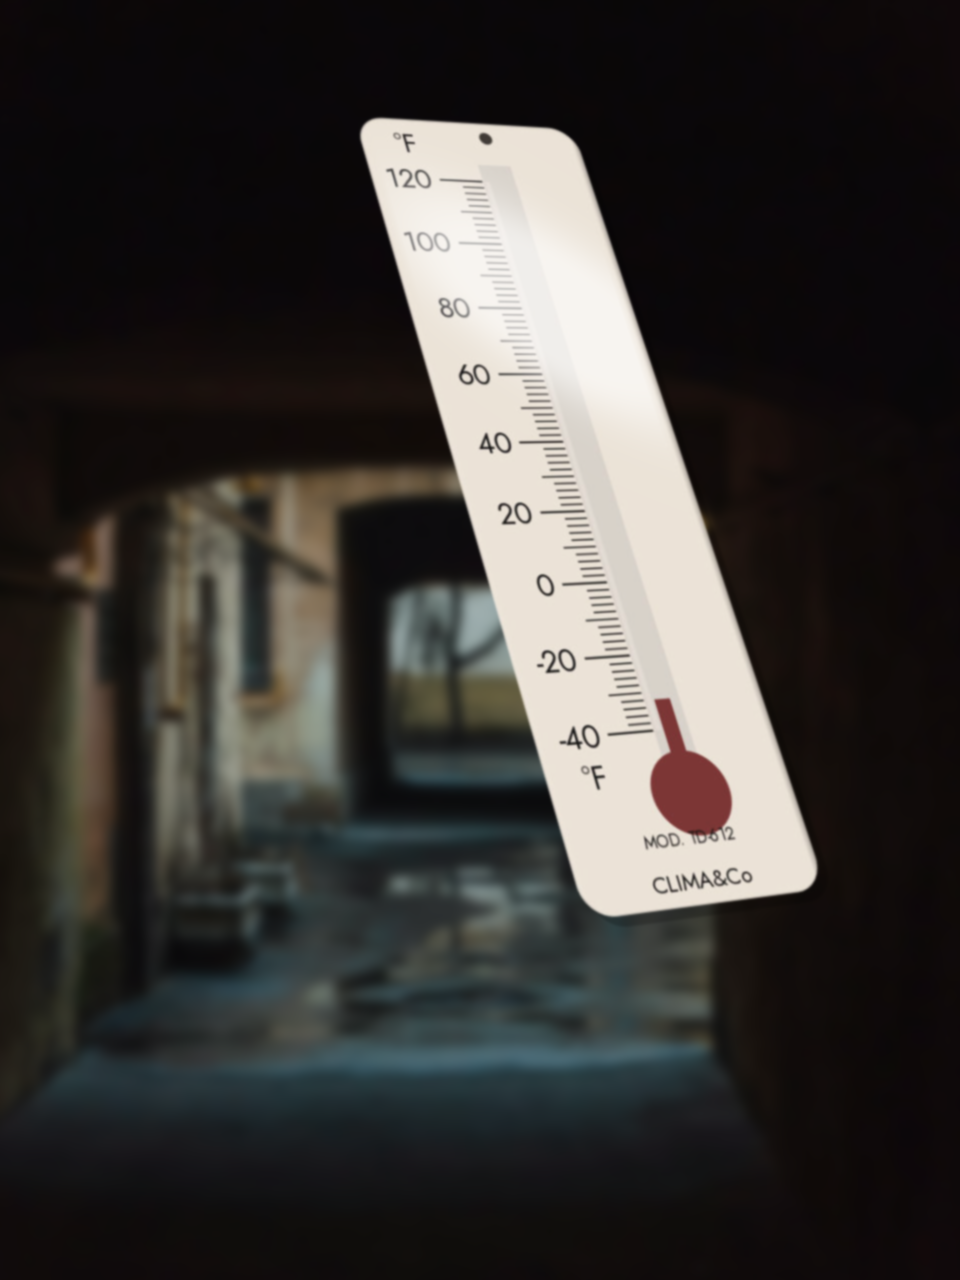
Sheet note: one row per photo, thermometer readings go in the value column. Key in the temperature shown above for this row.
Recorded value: -32 °F
